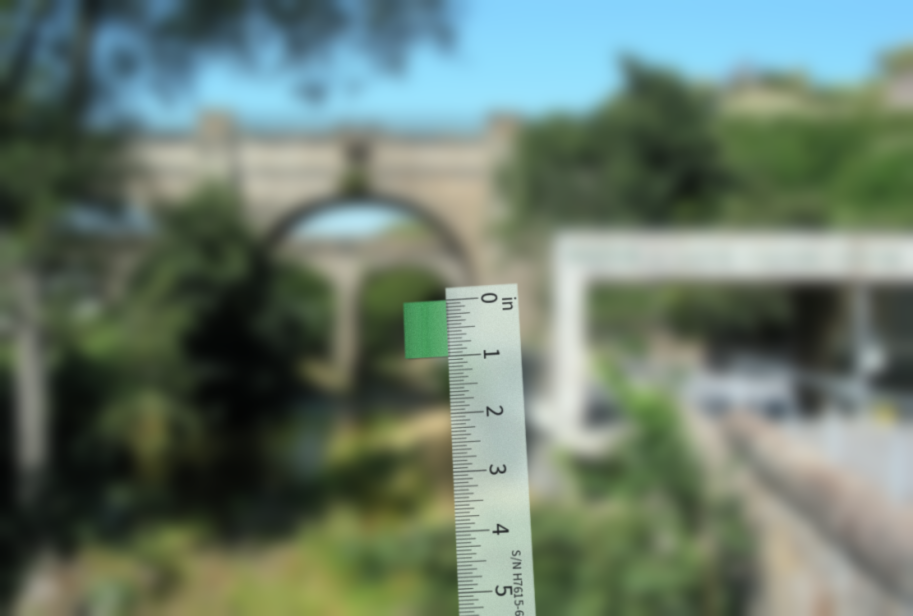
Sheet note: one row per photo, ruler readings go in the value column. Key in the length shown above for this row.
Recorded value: 1 in
